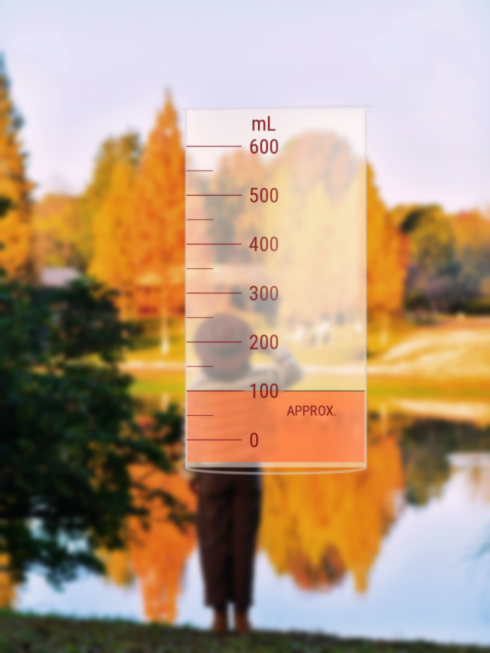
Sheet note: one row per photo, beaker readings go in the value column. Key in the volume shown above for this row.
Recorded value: 100 mL
